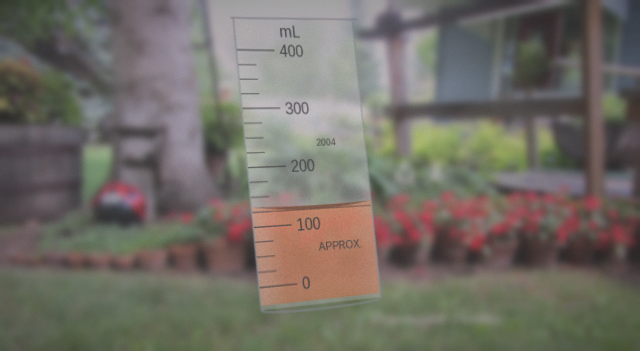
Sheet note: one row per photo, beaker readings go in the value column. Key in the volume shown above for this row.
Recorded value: 125 mL
